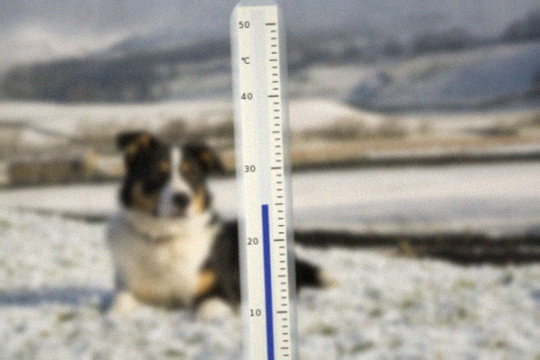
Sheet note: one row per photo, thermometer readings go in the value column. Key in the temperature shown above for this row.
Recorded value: 25 °C
